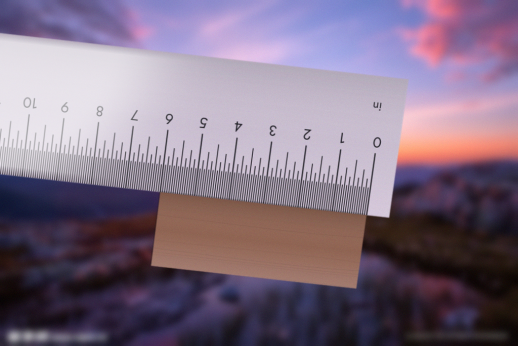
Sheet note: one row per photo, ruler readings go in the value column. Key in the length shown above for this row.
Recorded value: 6 in
